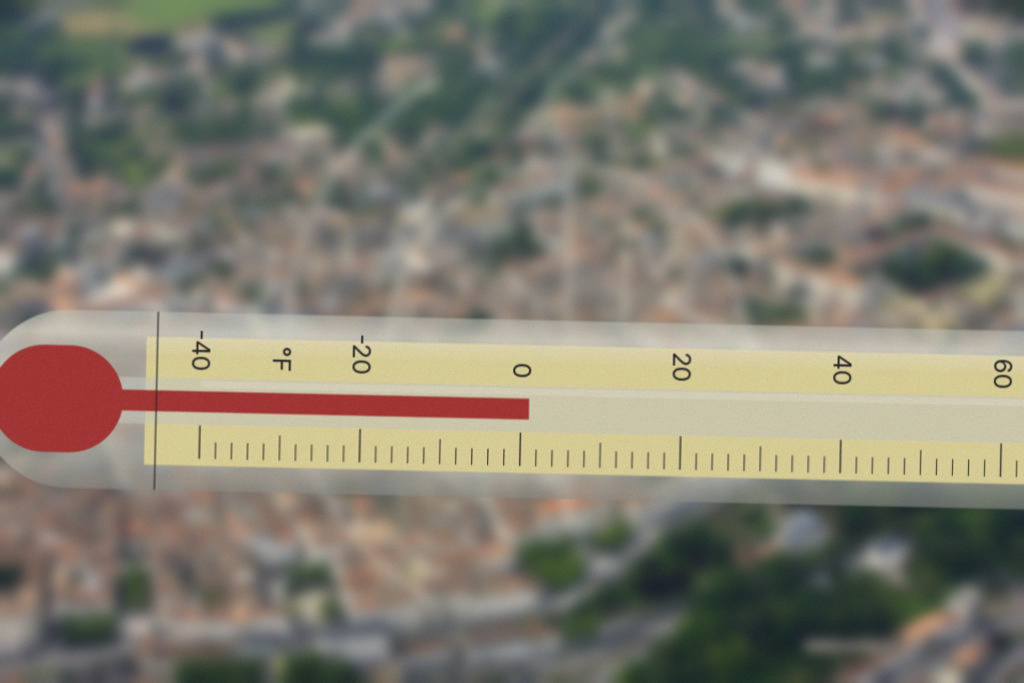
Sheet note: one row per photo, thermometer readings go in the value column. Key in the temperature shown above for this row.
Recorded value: 1 °F
